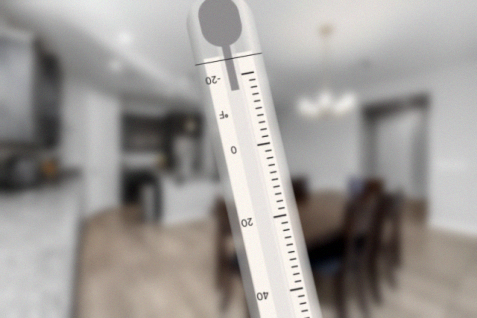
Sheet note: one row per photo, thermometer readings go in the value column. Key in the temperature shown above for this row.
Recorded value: -16 °F
